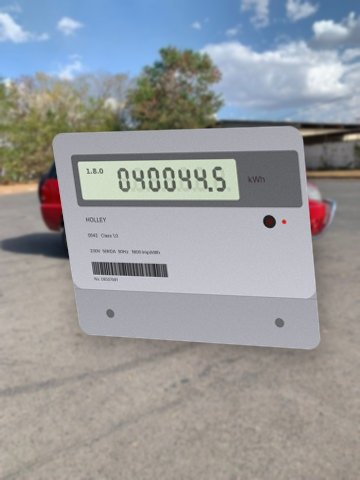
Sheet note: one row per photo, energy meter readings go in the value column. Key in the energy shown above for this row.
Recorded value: 40044.5 kWh
